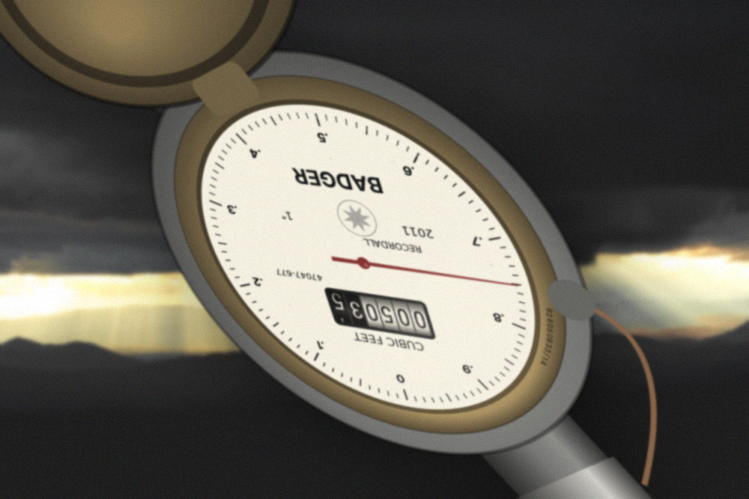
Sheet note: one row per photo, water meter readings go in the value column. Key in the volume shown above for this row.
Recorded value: 5034.75 ft³
